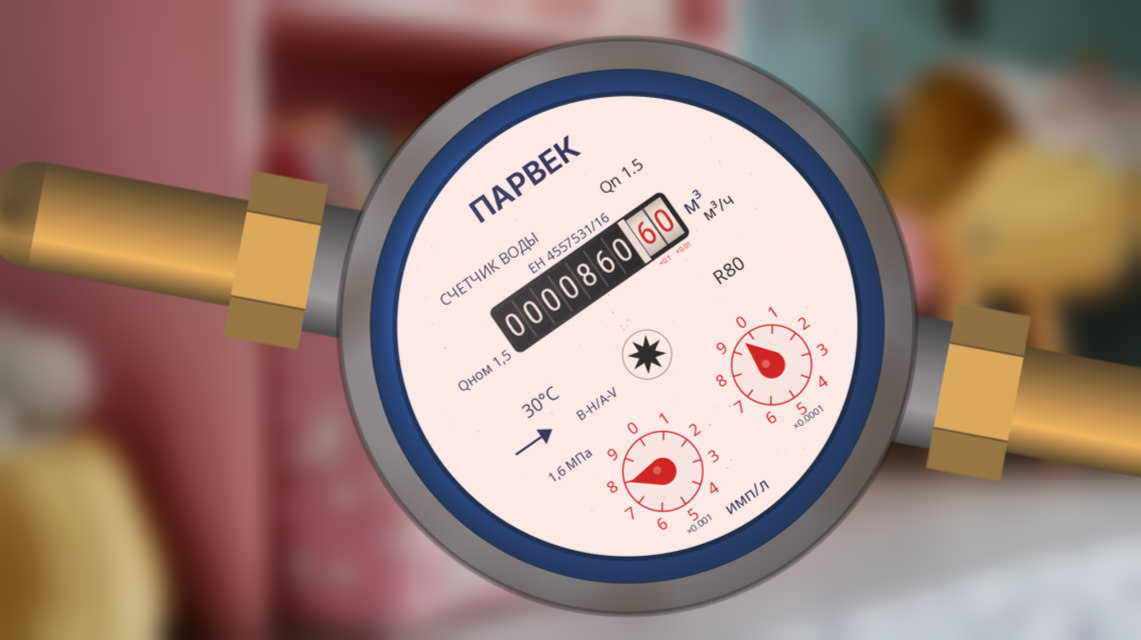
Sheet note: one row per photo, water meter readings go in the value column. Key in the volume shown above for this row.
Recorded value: 860.6079 m³
